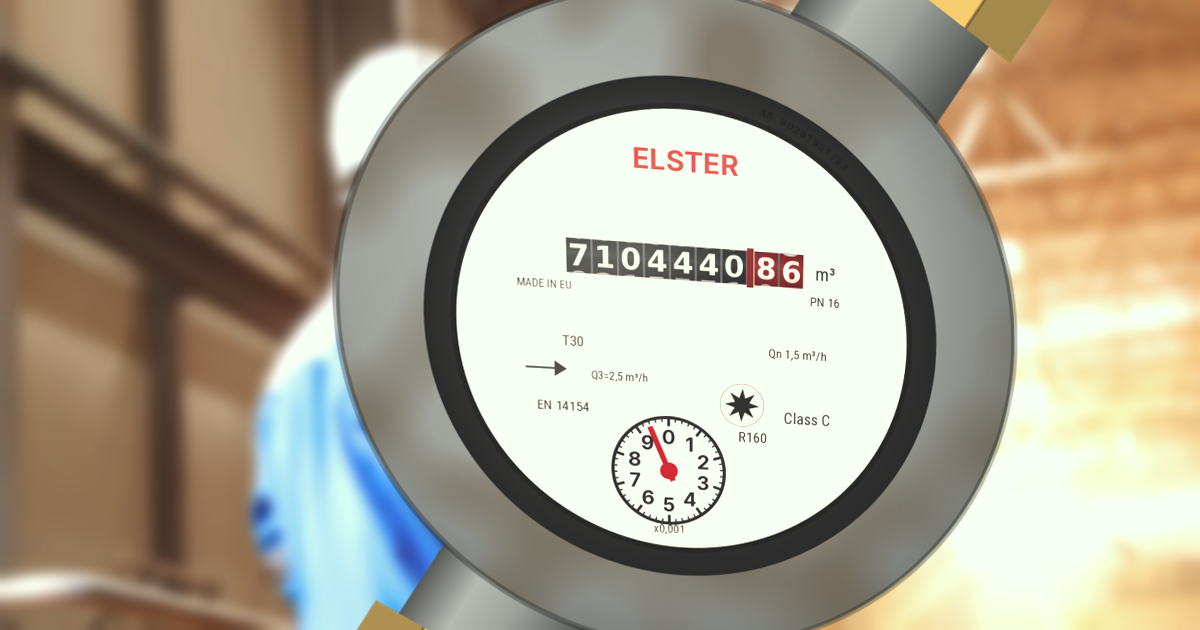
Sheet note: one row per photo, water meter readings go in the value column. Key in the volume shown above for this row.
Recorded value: 7104440.859 m³
